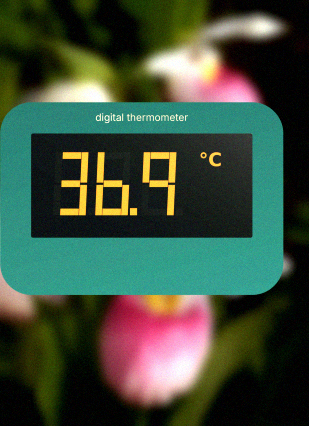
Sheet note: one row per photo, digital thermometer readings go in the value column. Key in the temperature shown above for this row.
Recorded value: 36.9 °C
